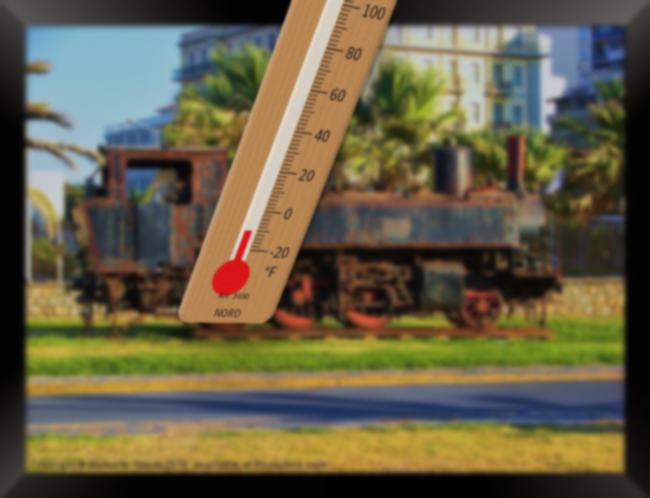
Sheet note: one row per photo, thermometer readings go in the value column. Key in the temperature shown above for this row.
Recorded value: -10 °F
